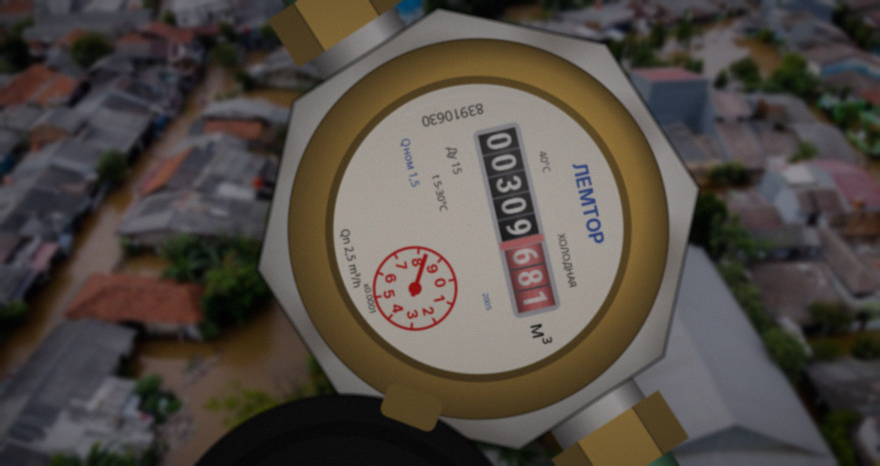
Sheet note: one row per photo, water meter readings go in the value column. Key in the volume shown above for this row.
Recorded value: 309.6818 m³
